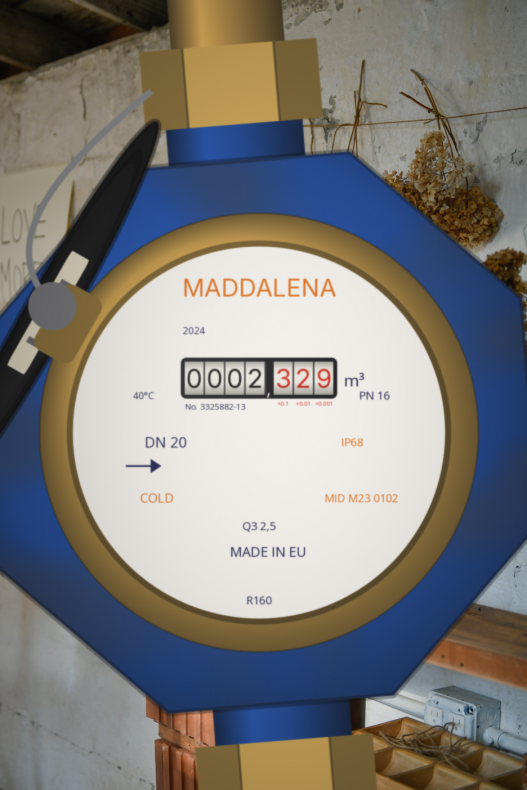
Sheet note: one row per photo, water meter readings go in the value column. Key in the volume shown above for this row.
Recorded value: 2.329 m³
